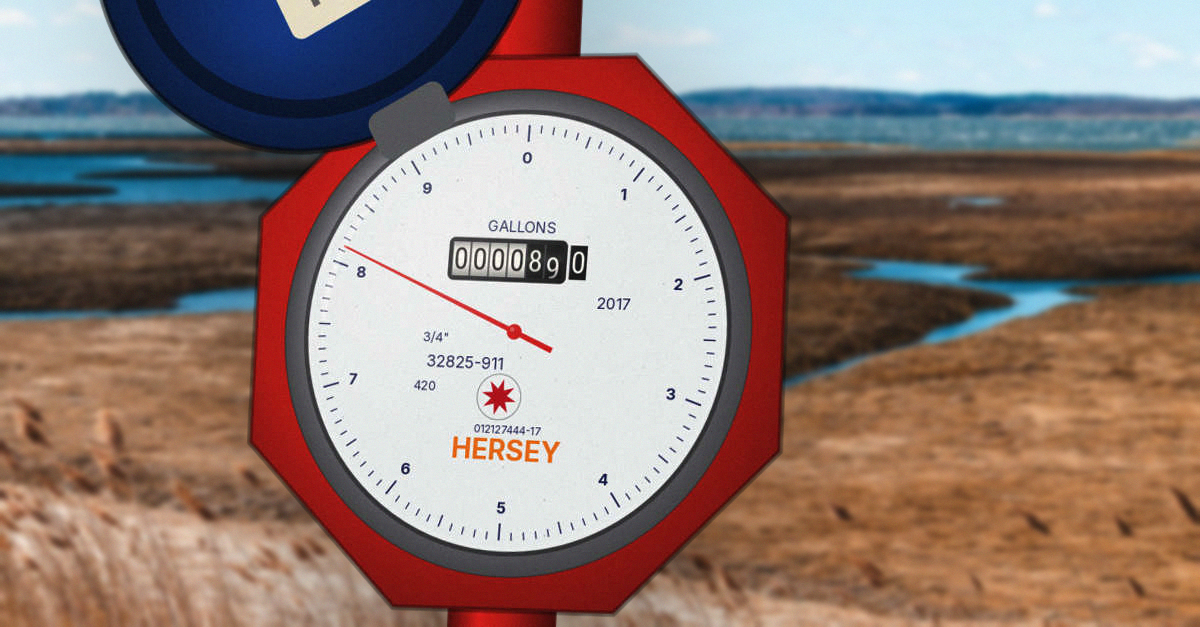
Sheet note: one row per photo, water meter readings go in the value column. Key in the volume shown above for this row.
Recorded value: 888.1 gal
